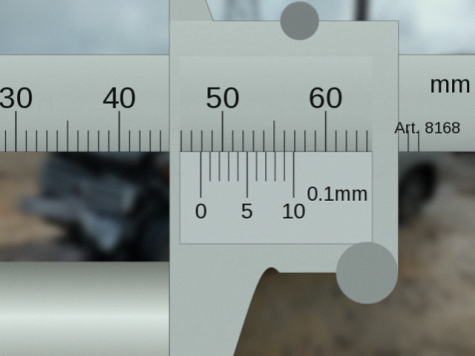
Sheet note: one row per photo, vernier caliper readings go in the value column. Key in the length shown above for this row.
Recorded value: 47.9 mm
